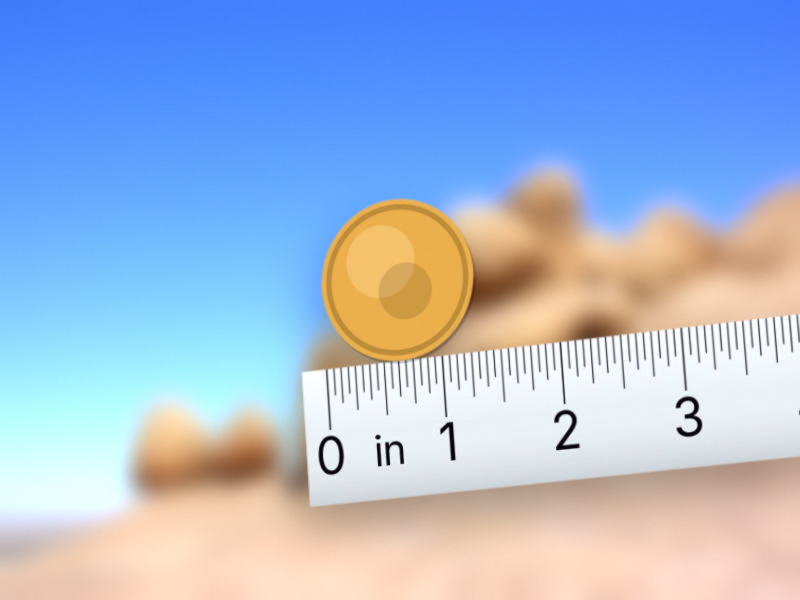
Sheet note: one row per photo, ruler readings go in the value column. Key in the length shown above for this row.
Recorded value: 1.3125 in
